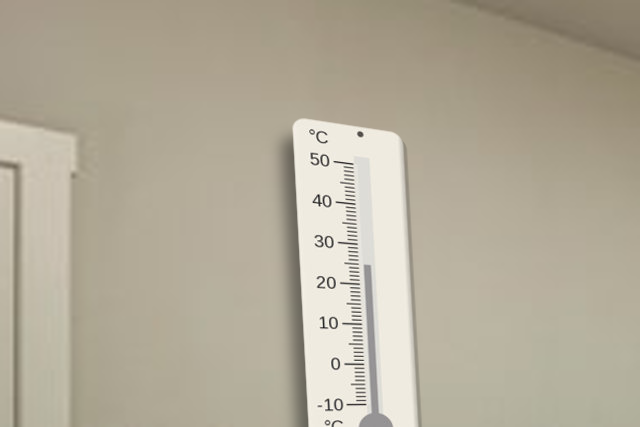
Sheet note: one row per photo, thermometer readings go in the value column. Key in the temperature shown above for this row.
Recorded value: 25 °C
